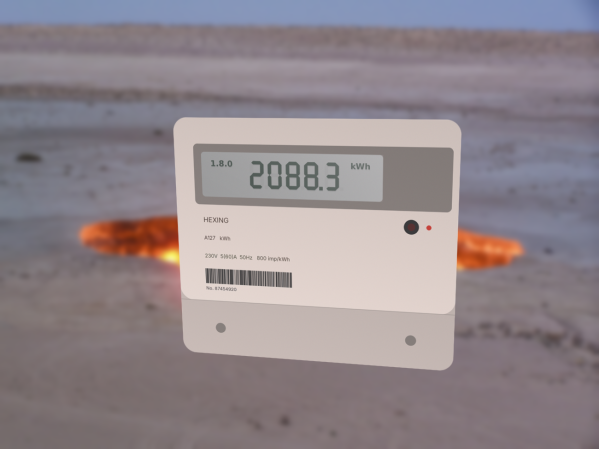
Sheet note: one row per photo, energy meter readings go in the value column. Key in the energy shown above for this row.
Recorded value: 2088.3 kWh
